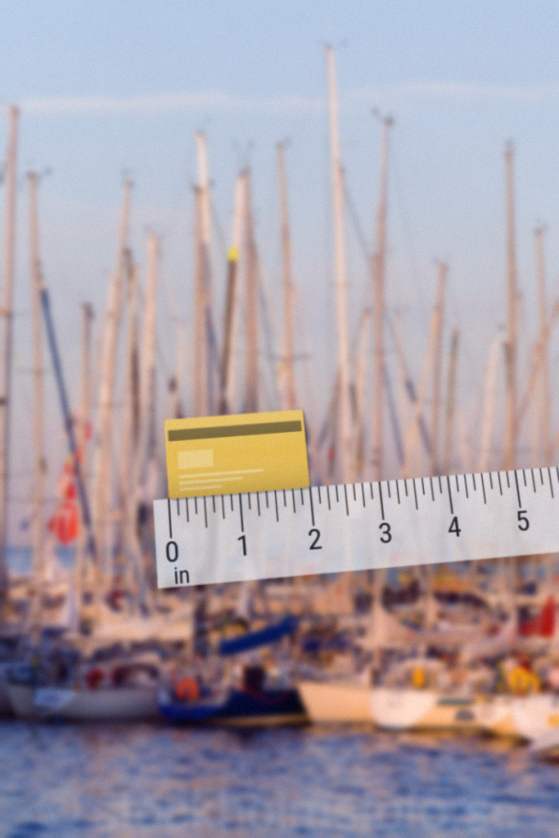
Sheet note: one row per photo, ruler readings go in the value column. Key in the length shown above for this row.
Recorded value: 2 in
